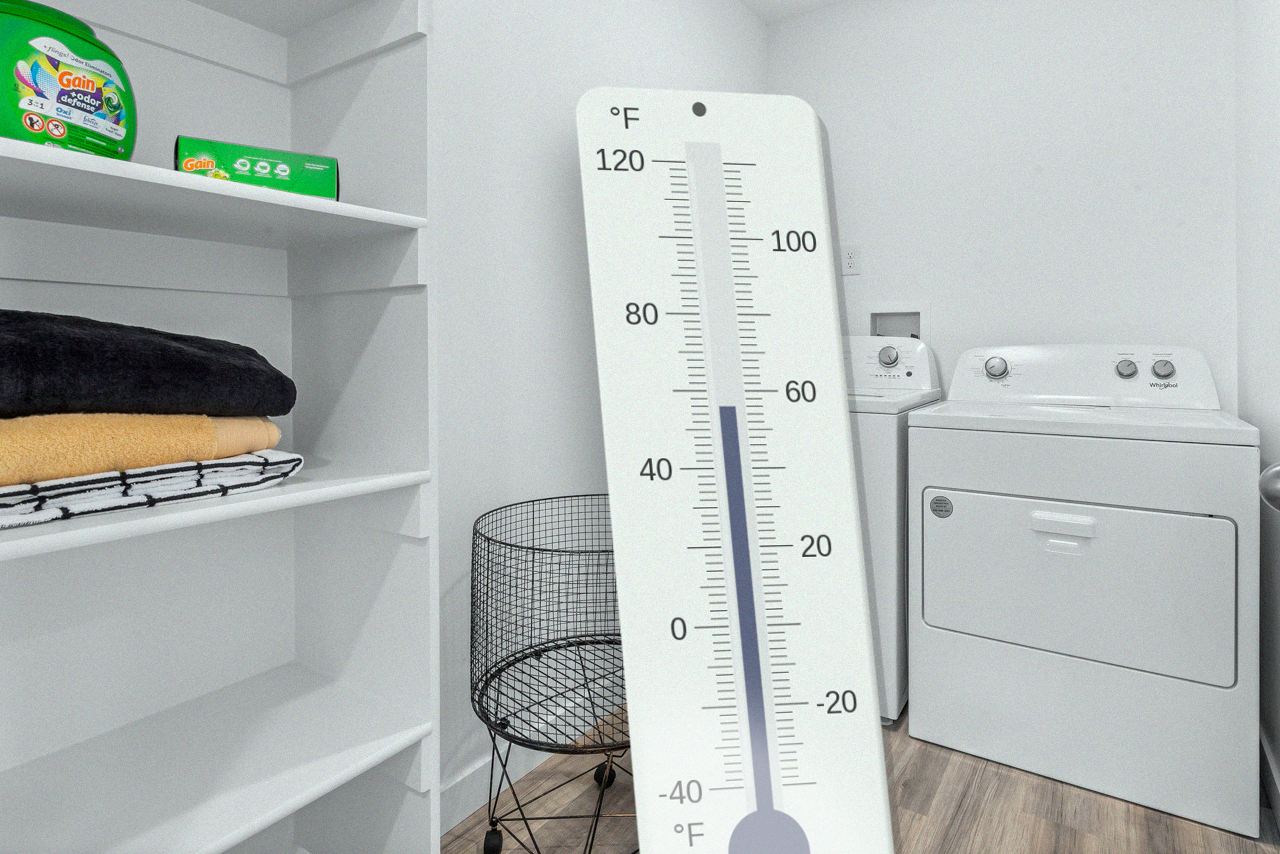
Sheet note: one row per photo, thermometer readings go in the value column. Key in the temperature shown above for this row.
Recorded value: 56 °F
